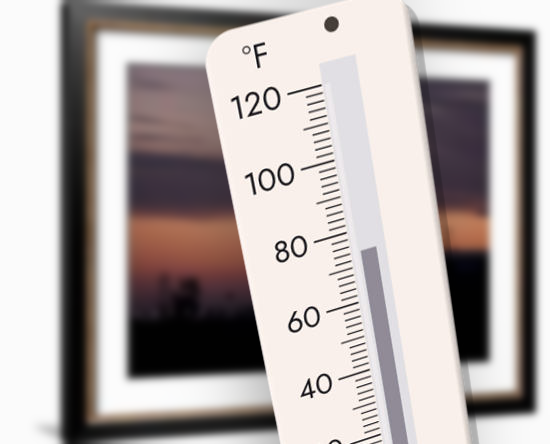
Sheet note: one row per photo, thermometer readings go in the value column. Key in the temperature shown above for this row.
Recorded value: 74 °F
